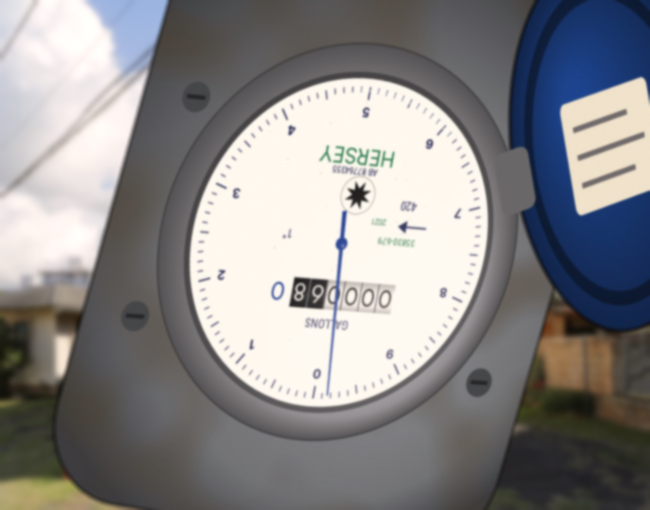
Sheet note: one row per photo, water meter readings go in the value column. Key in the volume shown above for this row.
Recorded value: 679.8 gal
